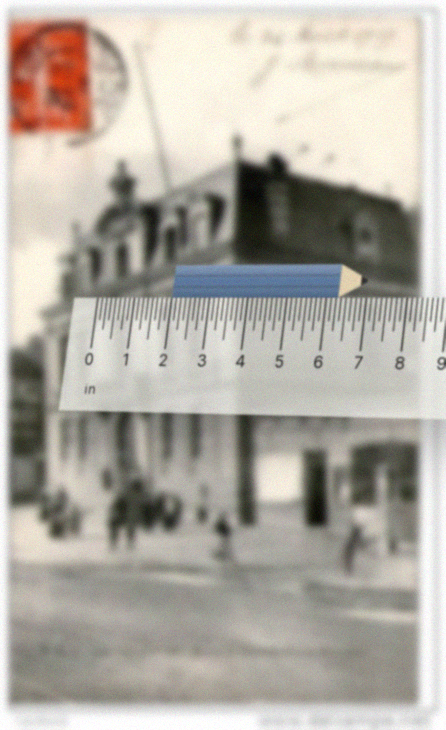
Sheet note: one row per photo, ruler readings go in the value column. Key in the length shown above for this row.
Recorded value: 5 in
